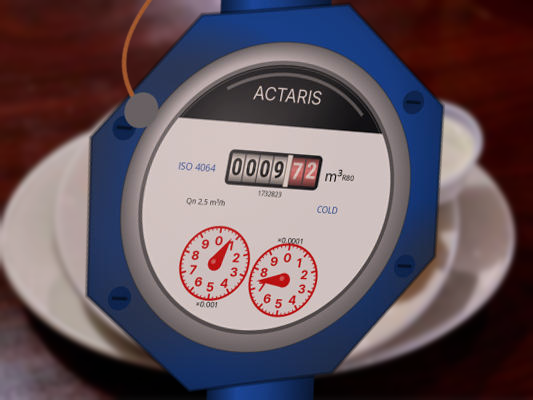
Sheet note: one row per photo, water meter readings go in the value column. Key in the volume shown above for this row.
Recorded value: 9.7207 m³
